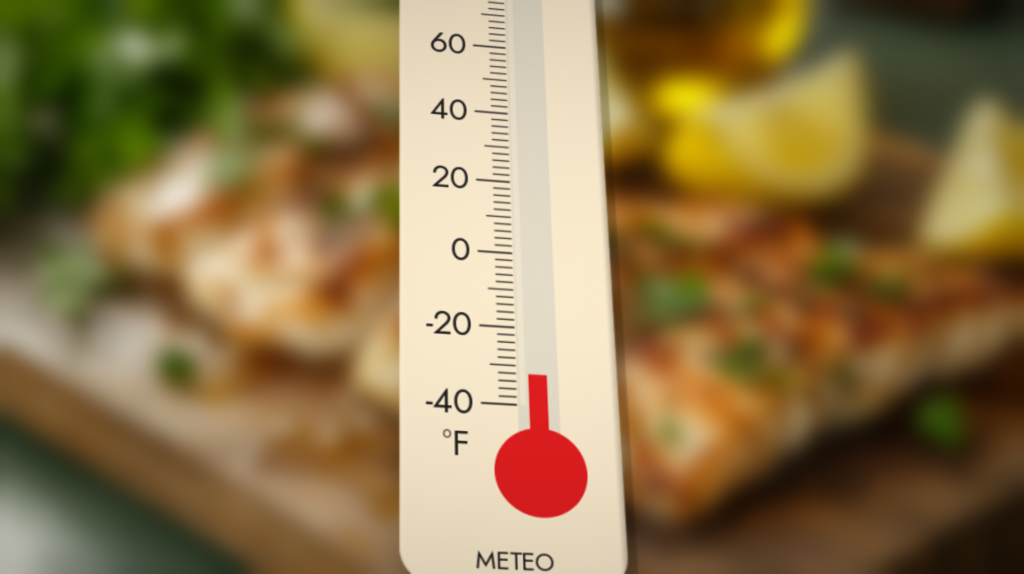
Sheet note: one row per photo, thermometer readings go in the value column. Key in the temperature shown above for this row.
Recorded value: -32 °F
